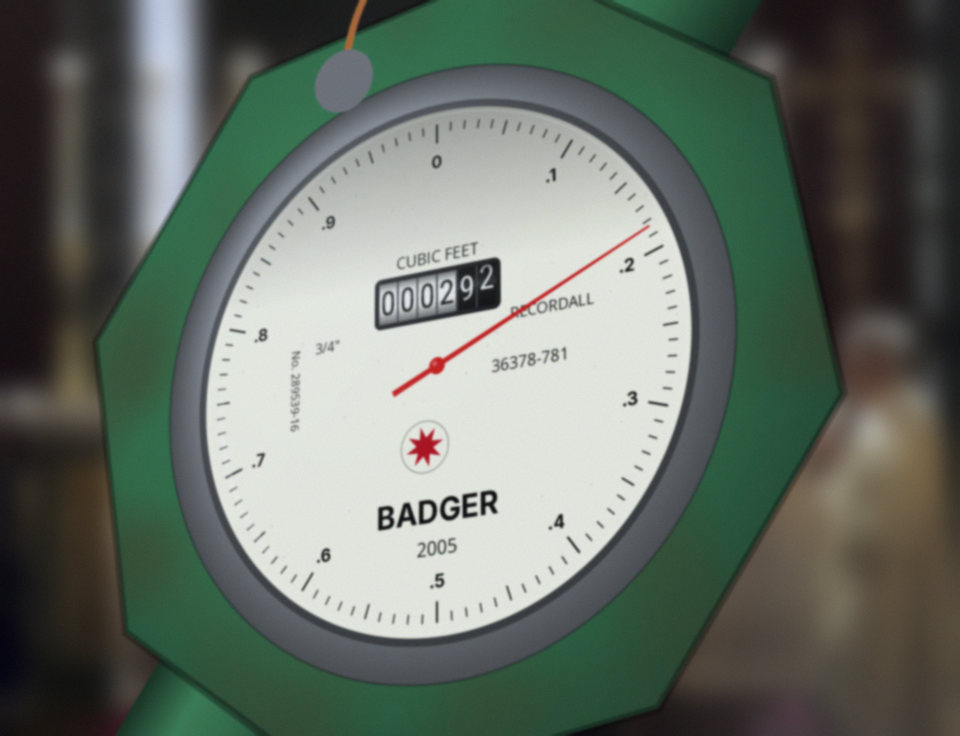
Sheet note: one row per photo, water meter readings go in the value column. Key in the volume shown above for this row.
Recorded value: 292.18 ft³
